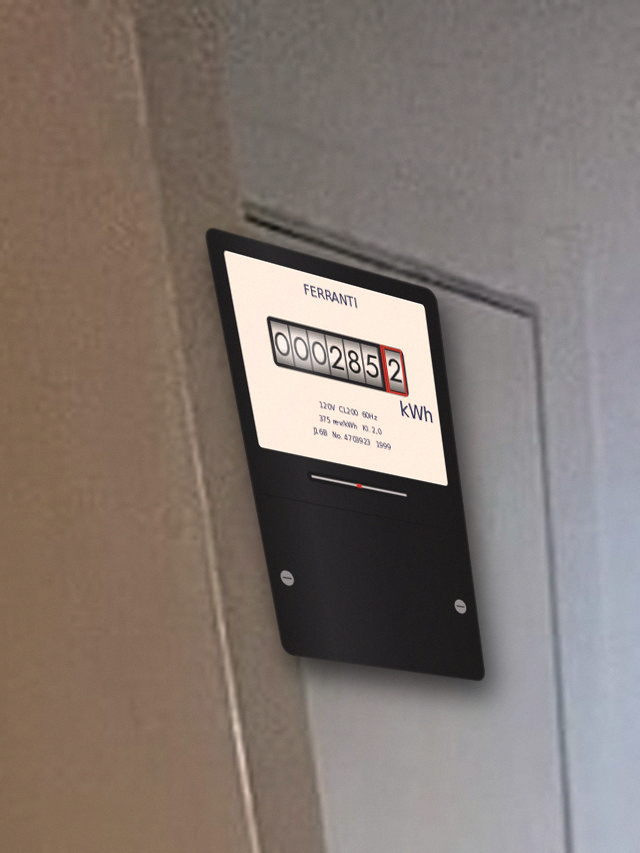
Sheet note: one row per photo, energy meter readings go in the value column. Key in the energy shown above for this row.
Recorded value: 285.2 kWh
